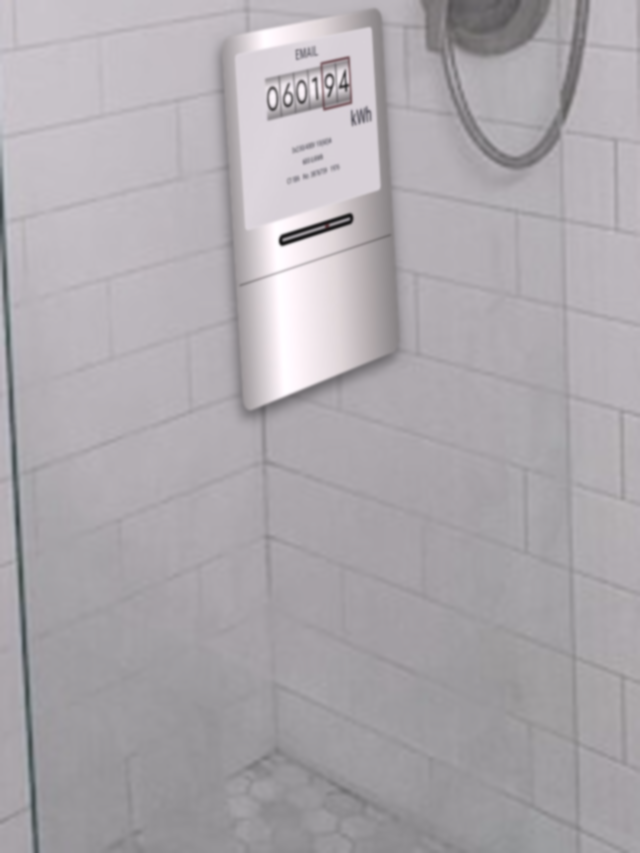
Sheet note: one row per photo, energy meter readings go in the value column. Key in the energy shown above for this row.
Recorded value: 601.94 kWh
